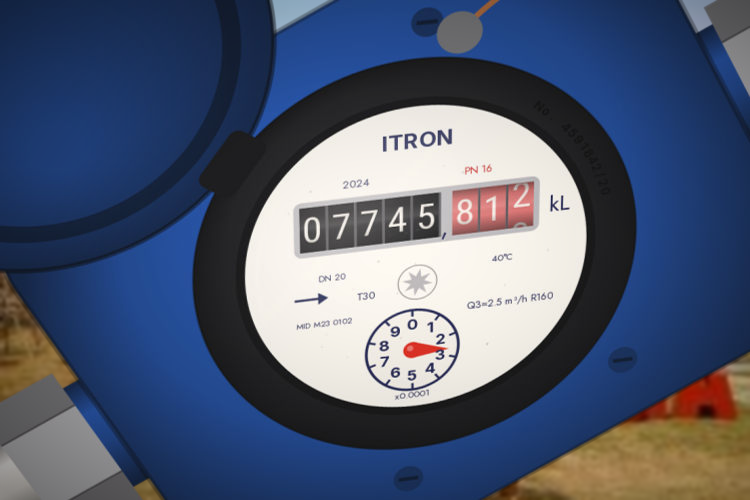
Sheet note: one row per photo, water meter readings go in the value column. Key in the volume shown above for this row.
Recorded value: 7745.8122 kL
